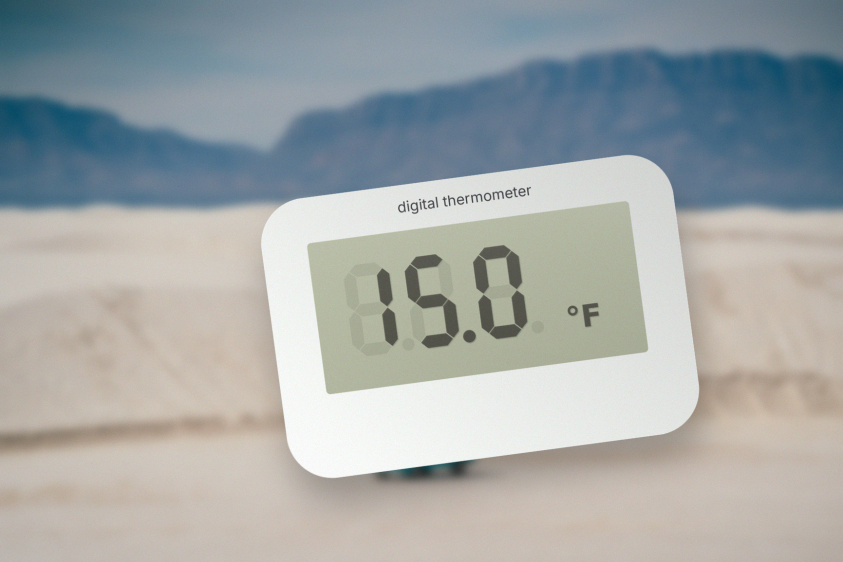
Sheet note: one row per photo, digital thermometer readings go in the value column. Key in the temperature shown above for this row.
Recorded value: 15.0 °F
